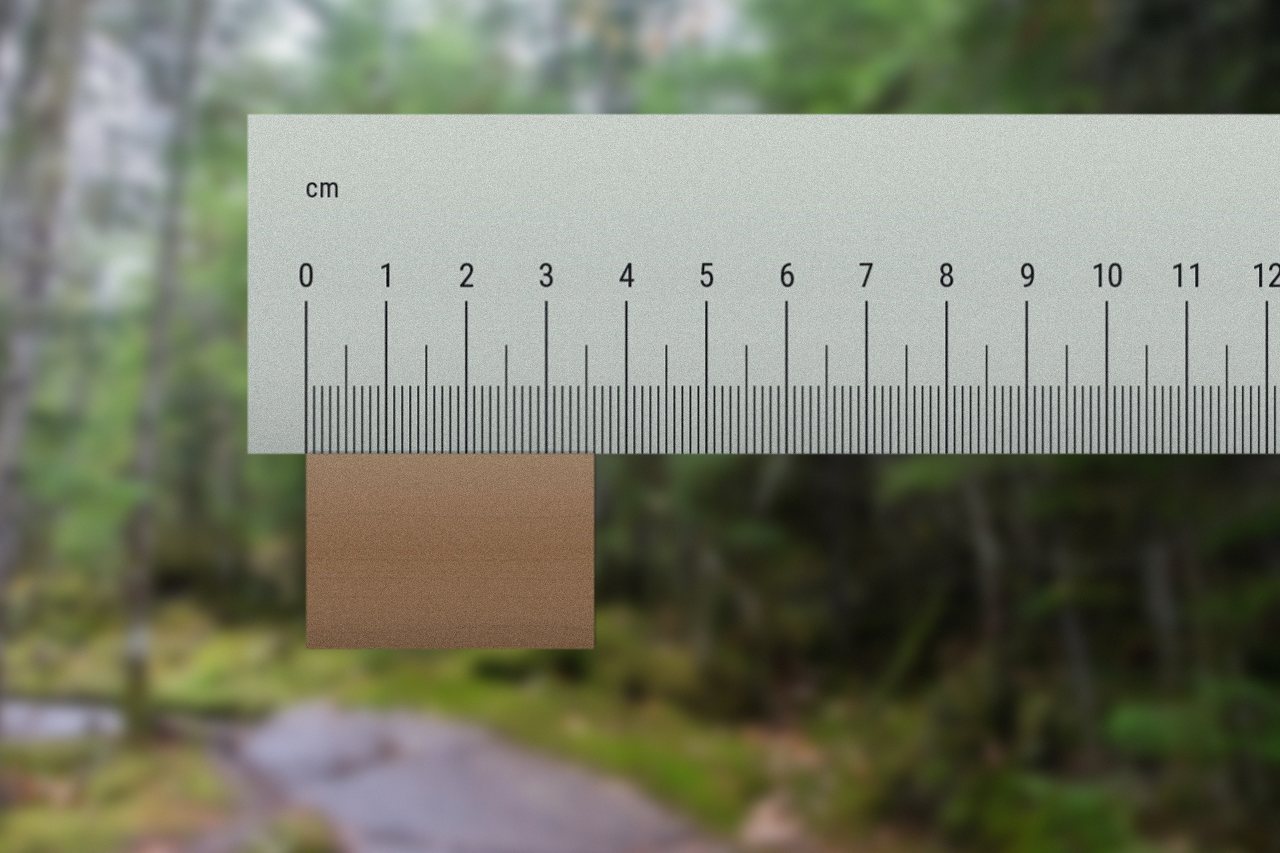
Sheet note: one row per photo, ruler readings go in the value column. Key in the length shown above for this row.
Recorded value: 3.6 cm
